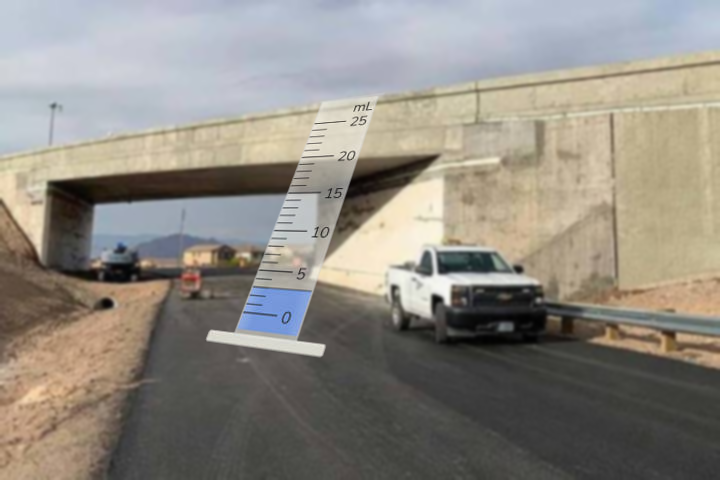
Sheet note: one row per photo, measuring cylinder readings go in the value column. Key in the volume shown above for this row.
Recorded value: 3 mL
